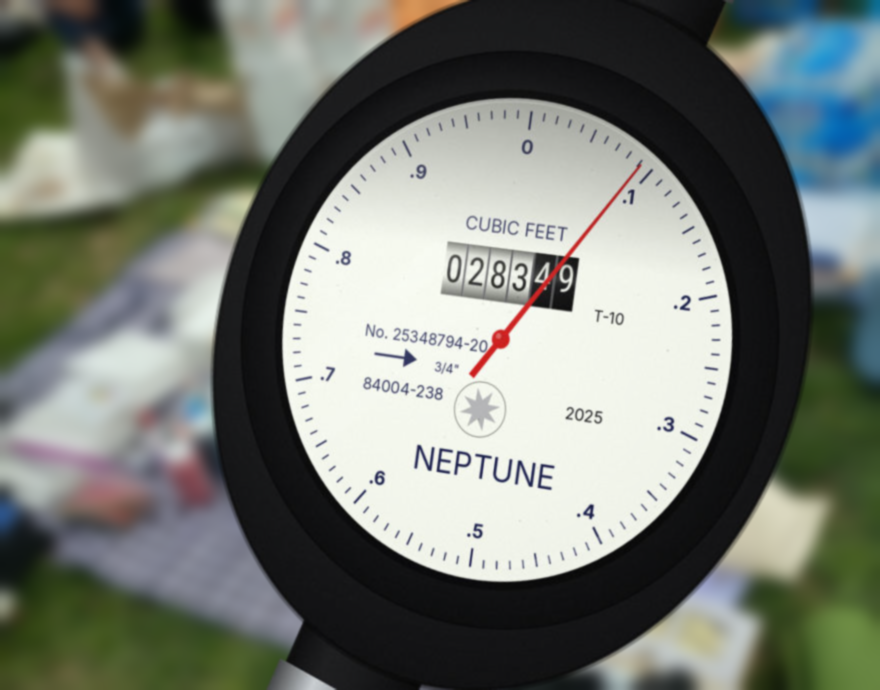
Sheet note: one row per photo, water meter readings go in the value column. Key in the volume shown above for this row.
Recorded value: 28349.09 ft³
